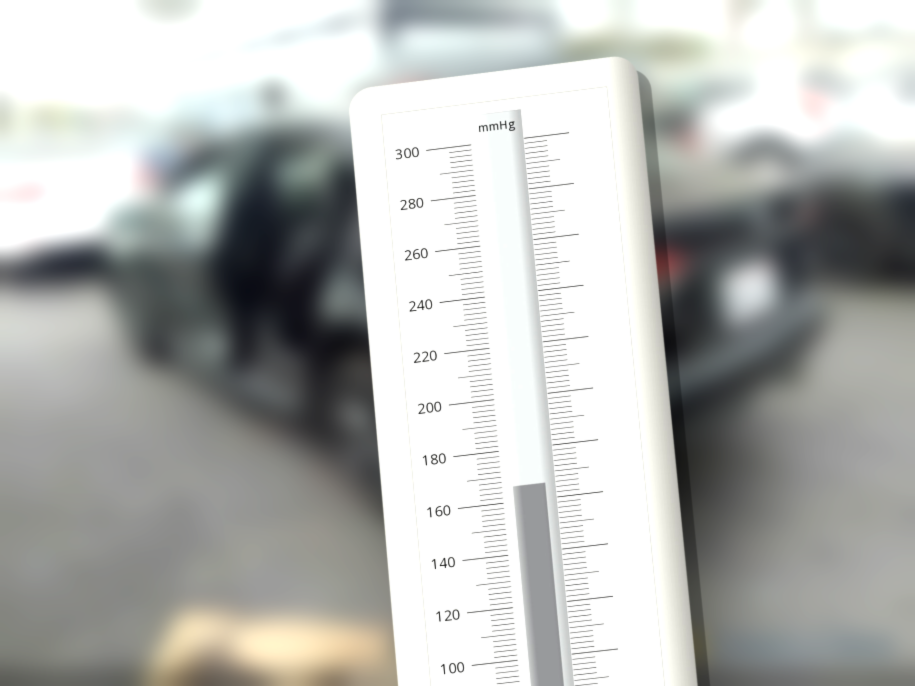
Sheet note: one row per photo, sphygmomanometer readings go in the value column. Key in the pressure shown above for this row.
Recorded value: 166 mmHg
